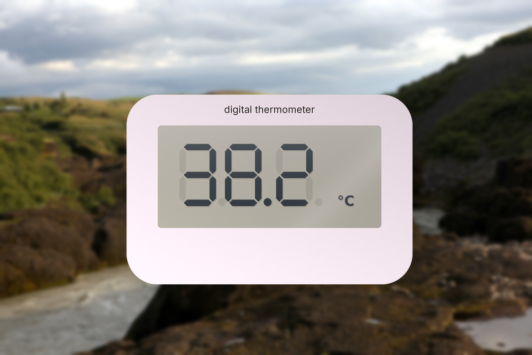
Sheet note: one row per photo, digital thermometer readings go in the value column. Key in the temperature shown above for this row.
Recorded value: 38.2 °C
